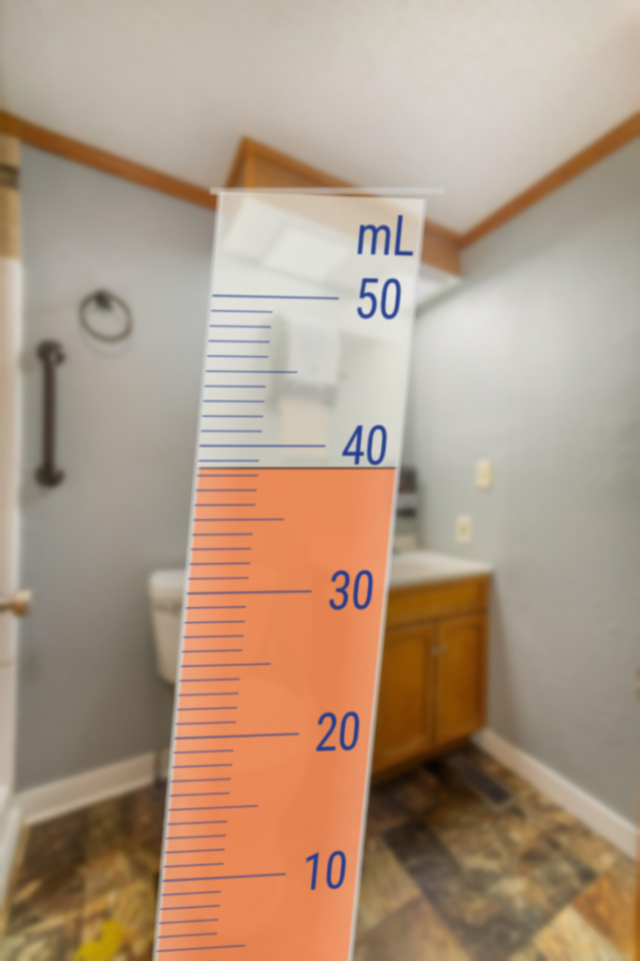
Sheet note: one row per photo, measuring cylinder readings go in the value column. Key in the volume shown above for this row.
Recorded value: 38.5 mL
